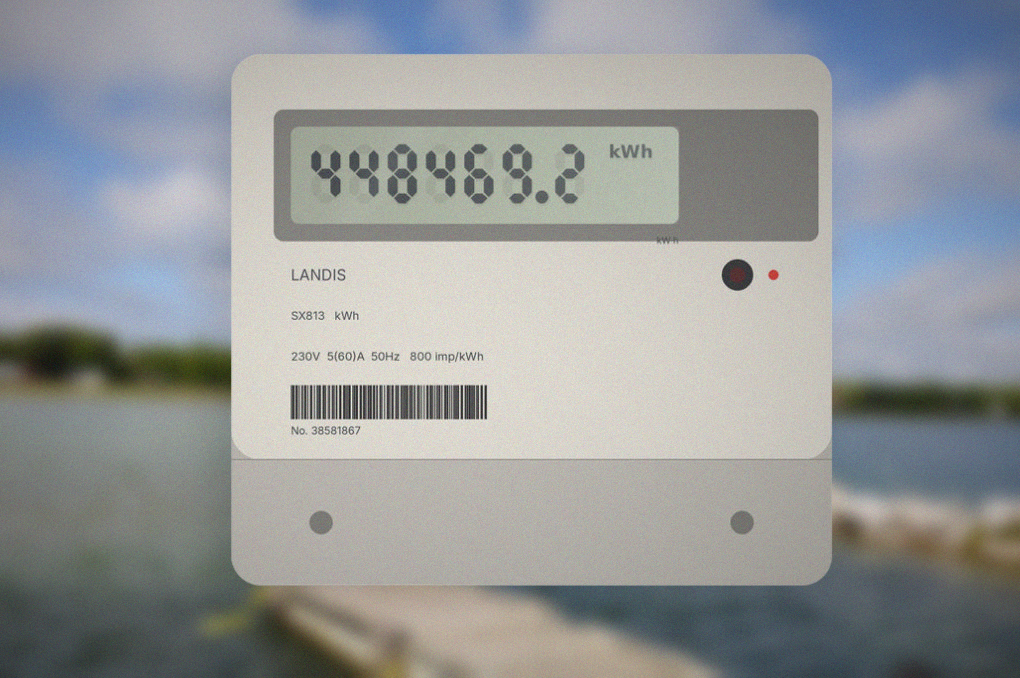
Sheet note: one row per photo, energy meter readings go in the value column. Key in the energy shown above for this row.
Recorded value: 448469.2 kWh
